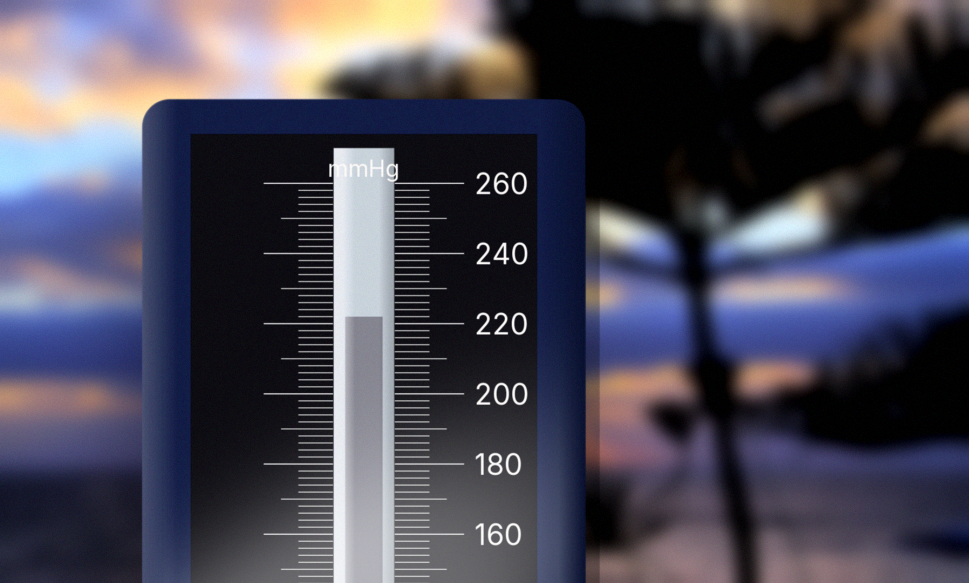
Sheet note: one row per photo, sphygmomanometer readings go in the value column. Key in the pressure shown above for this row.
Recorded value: 222 mmHg
